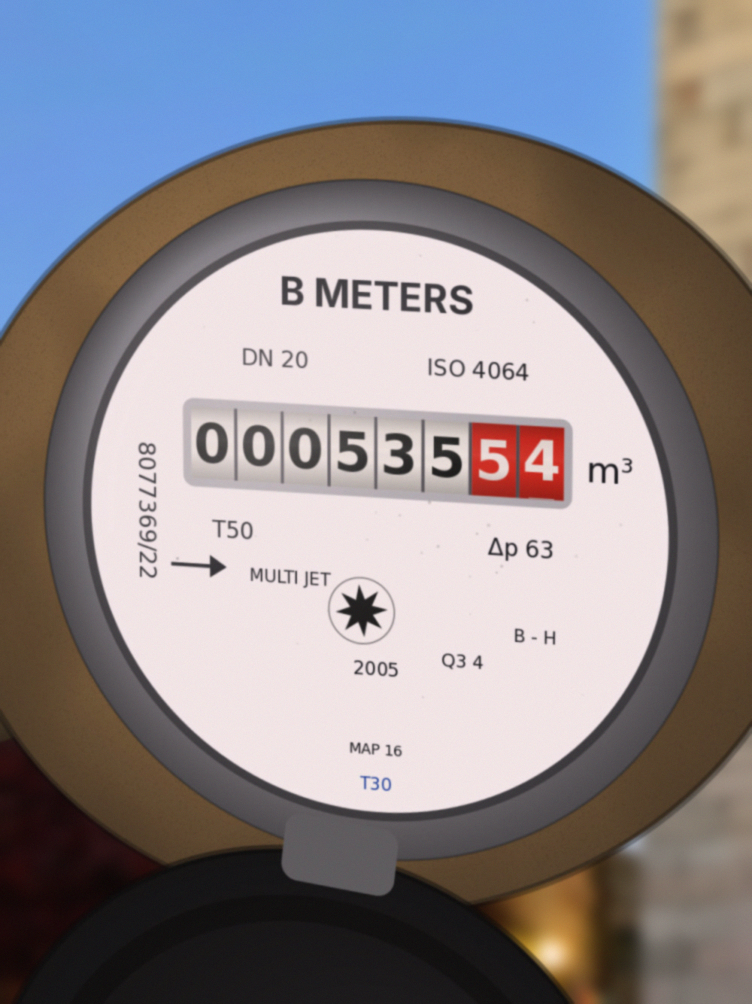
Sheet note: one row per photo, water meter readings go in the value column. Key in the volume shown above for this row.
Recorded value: 535.54 m³
